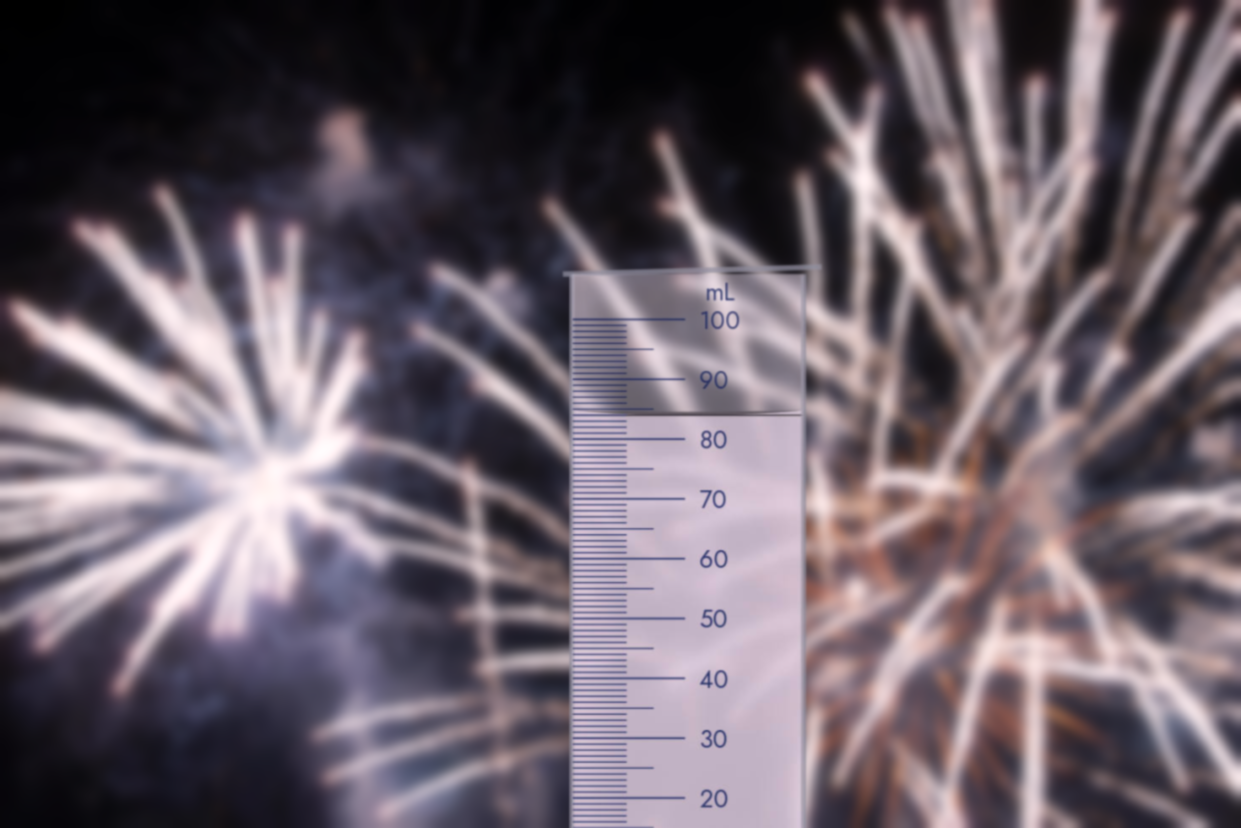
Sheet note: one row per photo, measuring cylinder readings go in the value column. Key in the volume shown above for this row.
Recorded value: 84 mL
